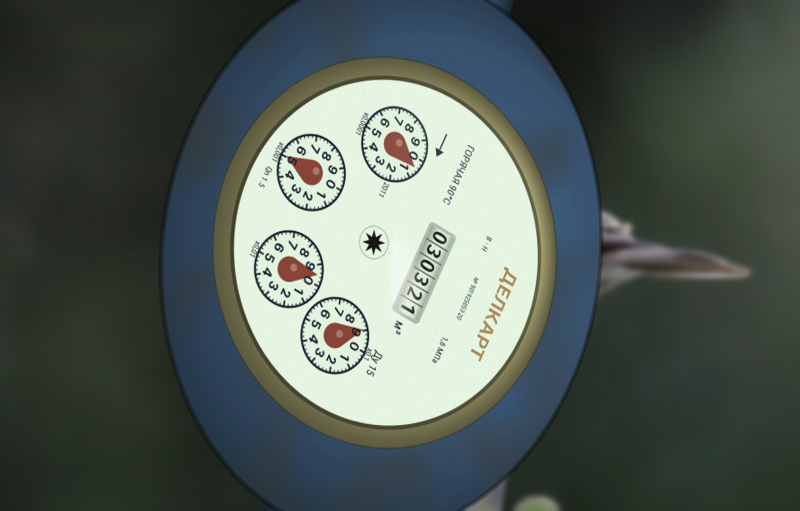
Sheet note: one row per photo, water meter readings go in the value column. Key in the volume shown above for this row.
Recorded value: 30321.8950 m³
